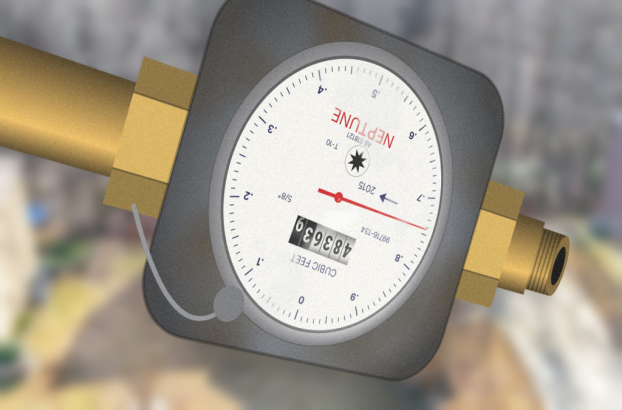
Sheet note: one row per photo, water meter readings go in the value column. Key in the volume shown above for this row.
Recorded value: 483638.74 ft³
